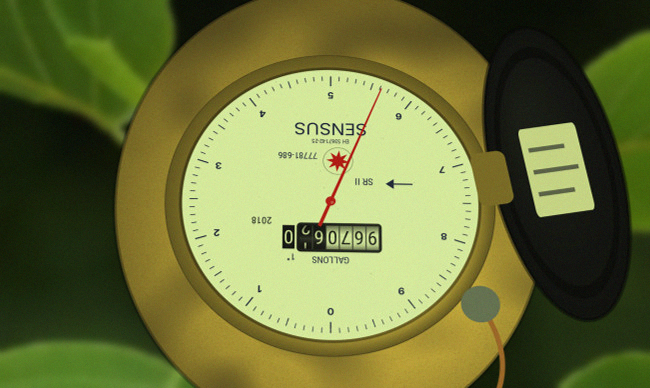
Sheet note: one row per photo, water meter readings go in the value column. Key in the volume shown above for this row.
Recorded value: 9670615.6 gal
